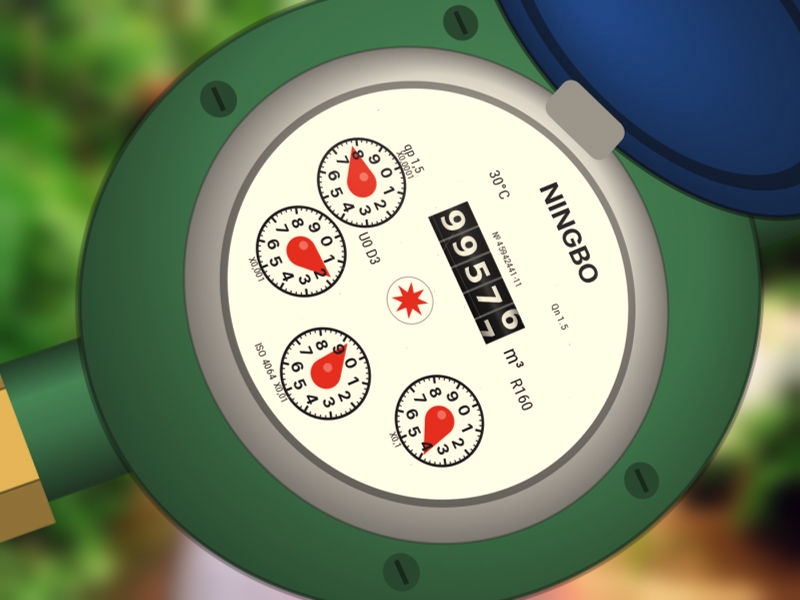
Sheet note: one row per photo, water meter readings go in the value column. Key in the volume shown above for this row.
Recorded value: 99576.3917 m³
